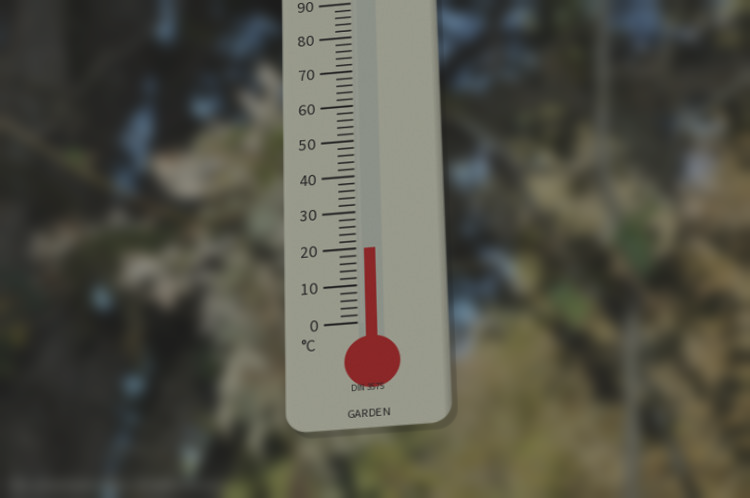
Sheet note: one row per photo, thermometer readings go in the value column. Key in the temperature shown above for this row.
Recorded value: 20 °C
